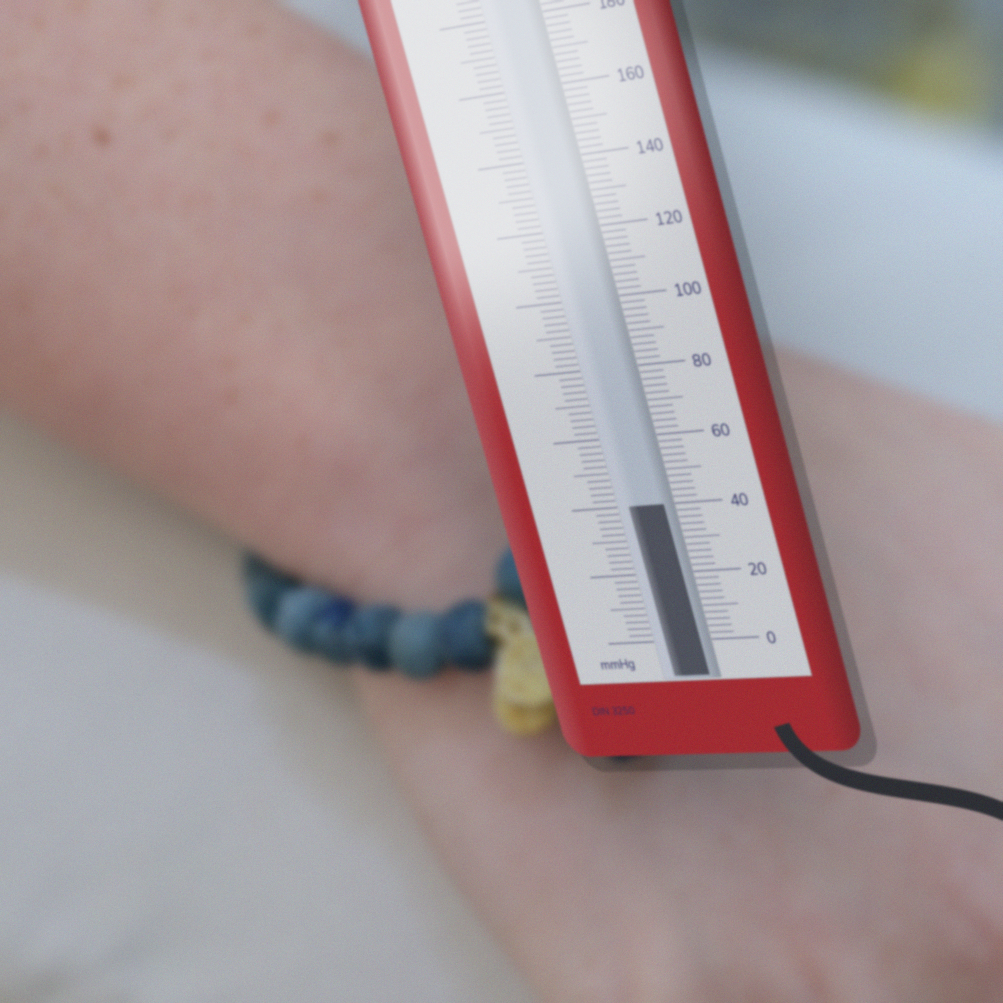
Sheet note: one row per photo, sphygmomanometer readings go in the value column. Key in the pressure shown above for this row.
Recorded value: 40 mmHg
